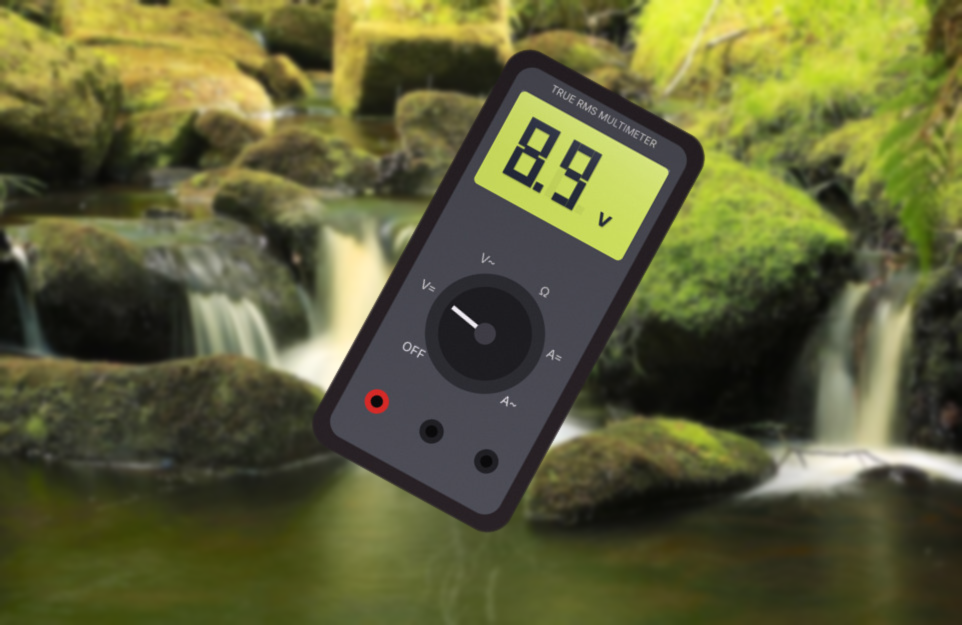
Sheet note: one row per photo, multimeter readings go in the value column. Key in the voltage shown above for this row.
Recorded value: 8.9 V
